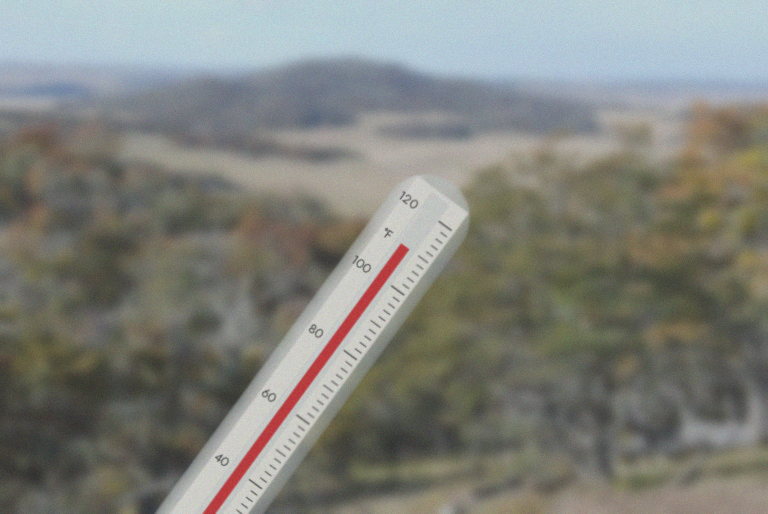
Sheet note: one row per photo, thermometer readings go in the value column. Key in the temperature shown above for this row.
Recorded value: 110 °F
